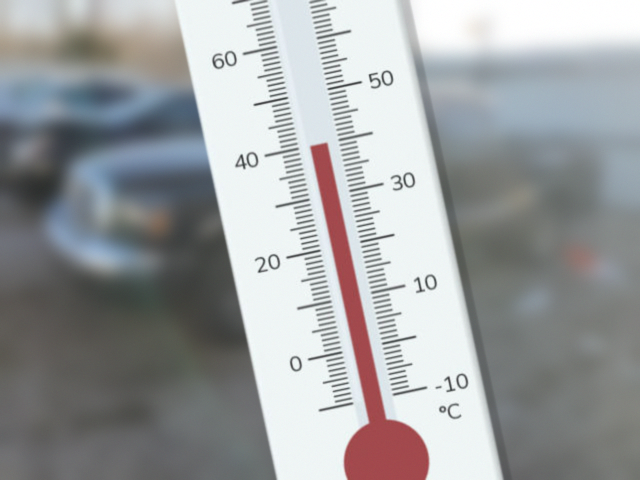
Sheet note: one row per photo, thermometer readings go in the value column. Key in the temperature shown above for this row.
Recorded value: 40 °C
